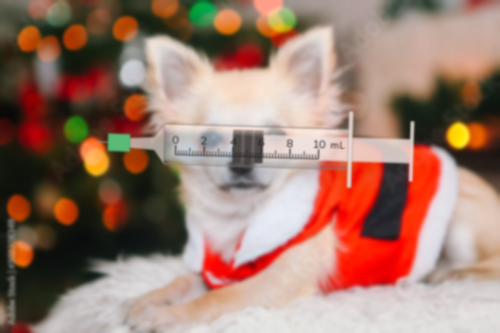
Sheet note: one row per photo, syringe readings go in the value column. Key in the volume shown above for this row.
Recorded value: 4 mL
